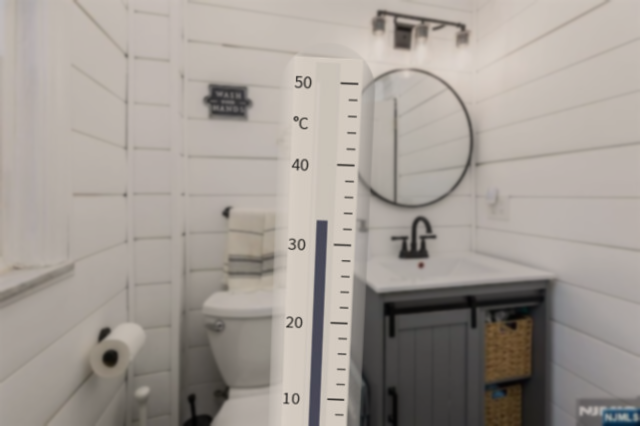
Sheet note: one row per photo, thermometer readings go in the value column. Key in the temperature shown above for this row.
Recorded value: 33 °C
